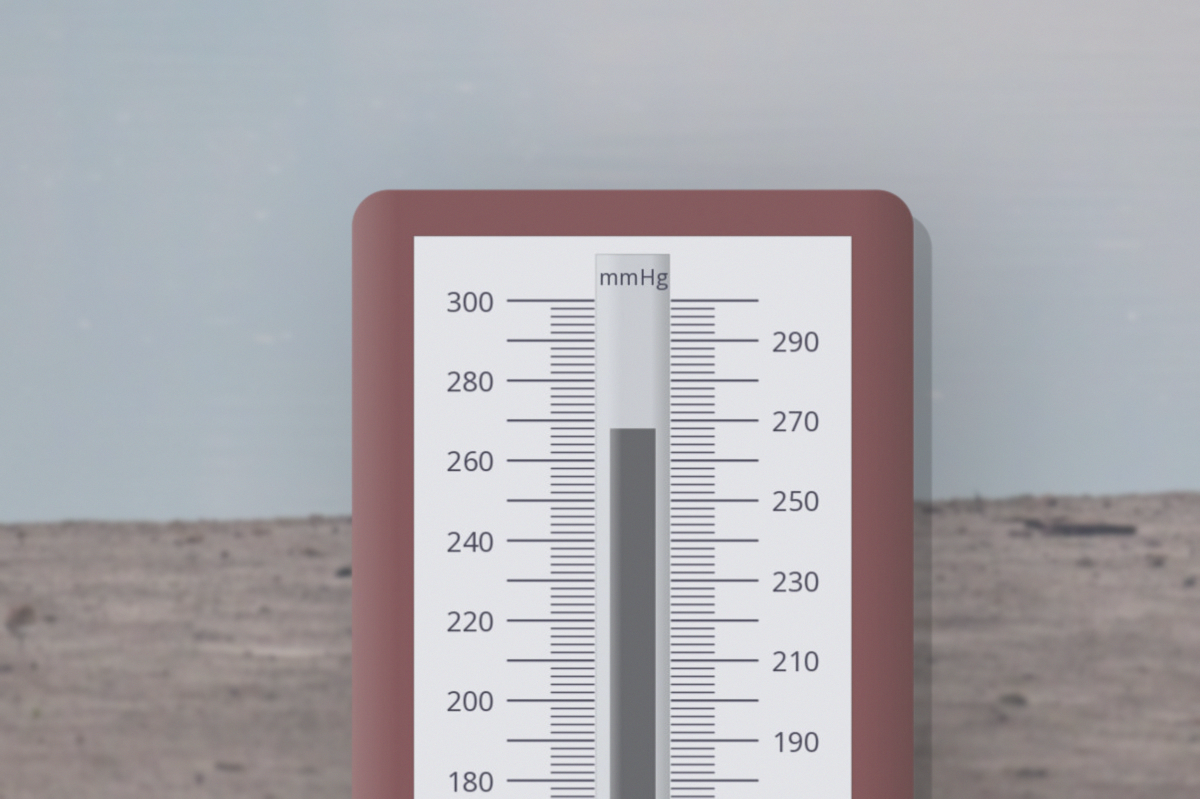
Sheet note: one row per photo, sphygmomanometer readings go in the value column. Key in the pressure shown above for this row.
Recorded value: 268 mmHg
